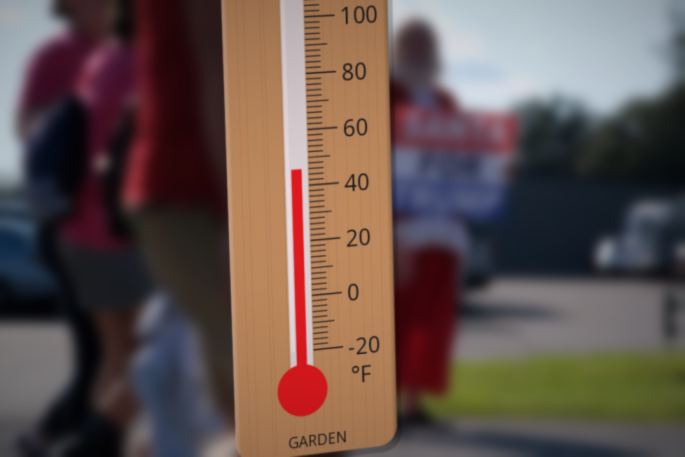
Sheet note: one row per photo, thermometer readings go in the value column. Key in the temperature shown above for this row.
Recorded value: 46 °F
